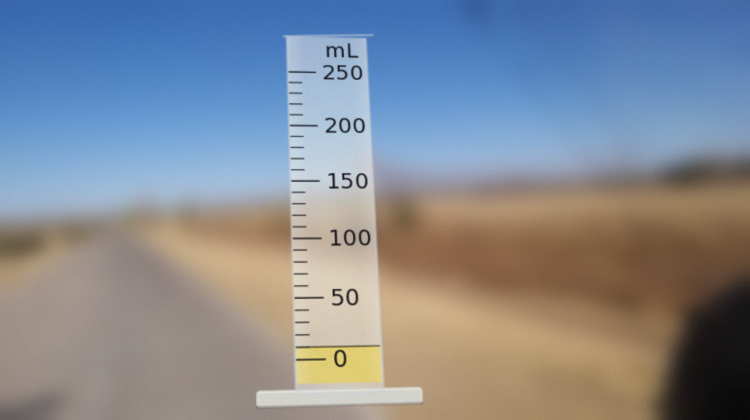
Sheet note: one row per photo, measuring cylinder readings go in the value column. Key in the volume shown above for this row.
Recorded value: 10 mL
